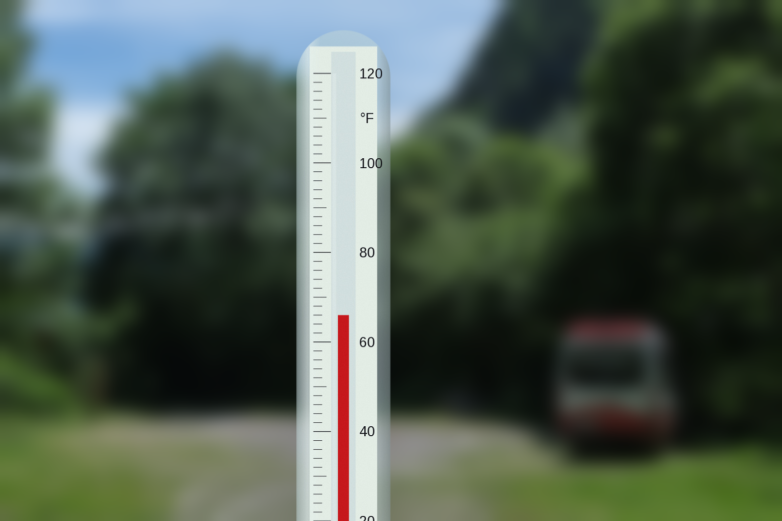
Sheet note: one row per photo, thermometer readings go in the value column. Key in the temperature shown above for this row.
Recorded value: 66 °F
